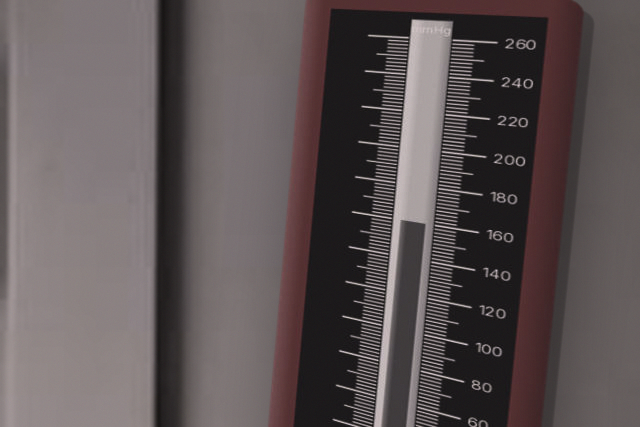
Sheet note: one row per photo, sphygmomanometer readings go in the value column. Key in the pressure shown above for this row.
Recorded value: 160 mmHg
